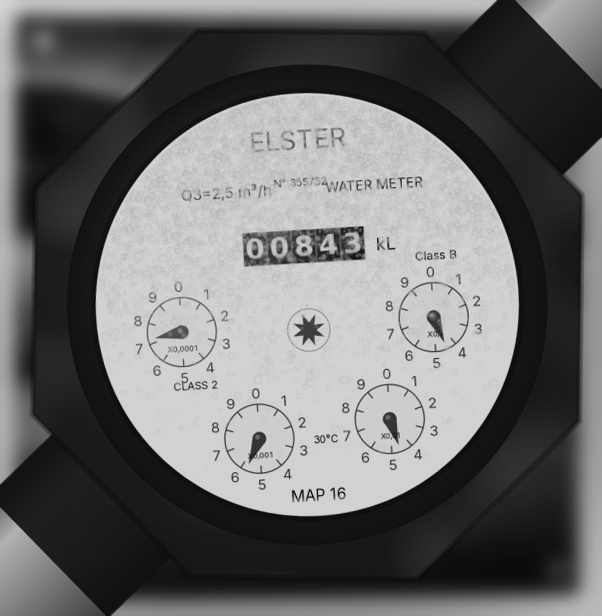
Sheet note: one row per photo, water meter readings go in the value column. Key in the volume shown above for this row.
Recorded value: 843.4457 kL
